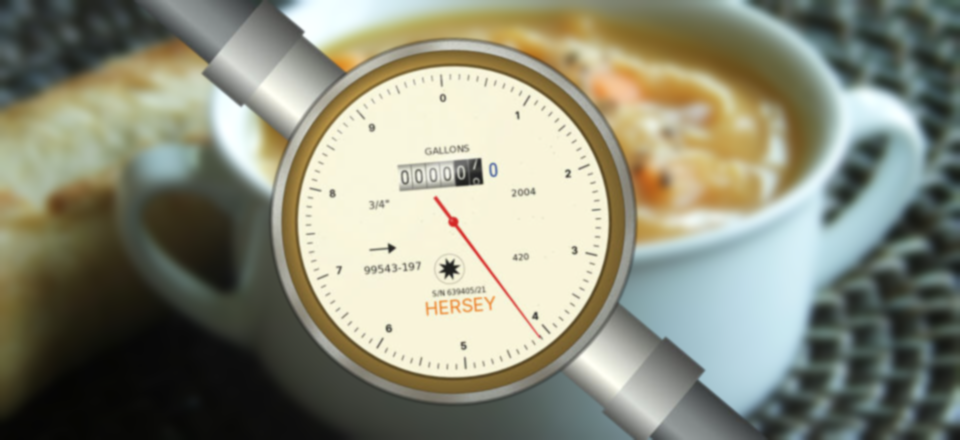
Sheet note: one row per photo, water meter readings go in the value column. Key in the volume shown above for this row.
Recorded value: 74.1 gal
